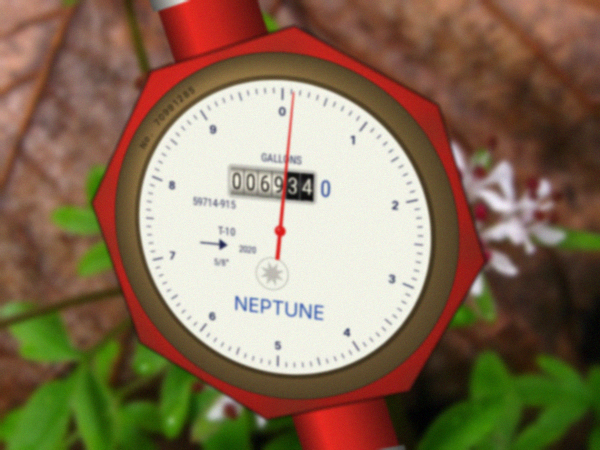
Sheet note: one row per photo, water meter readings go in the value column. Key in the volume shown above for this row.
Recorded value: 69340.1 gal
